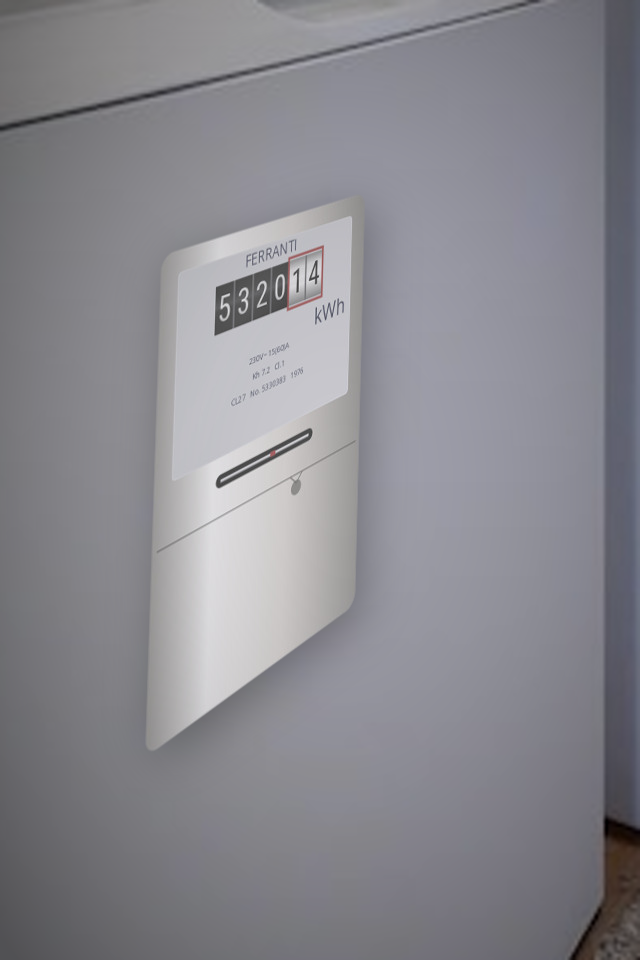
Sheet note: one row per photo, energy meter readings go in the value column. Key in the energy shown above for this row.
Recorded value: 5320.14 kWh
